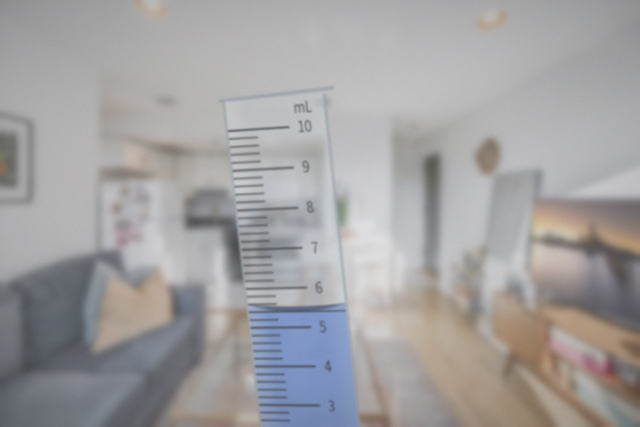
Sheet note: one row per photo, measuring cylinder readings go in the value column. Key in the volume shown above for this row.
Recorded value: 5.4 mL
